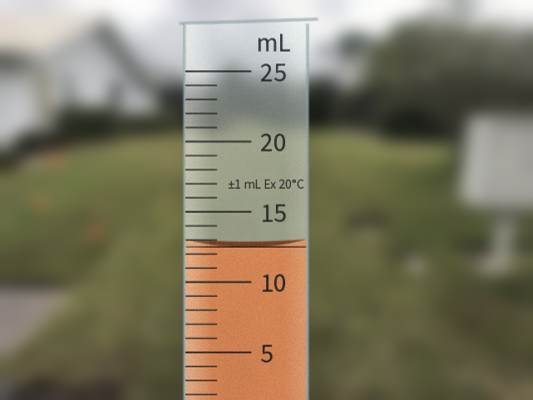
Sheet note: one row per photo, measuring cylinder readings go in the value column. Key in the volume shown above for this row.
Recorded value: 12.5 mL
